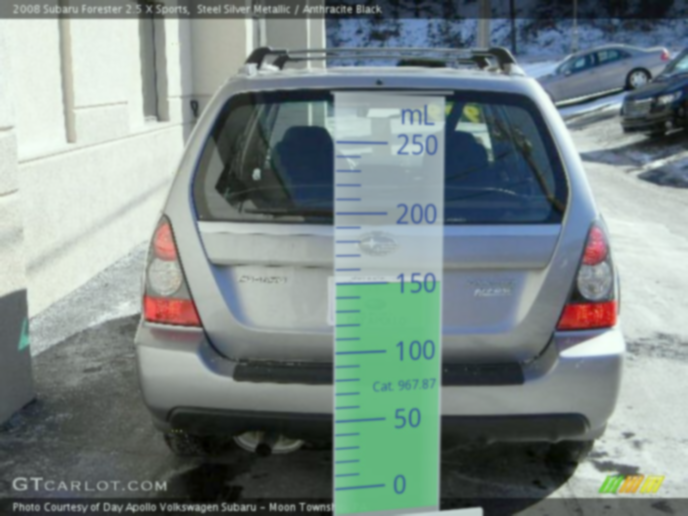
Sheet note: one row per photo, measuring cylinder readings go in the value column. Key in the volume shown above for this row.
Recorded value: 150 mL
